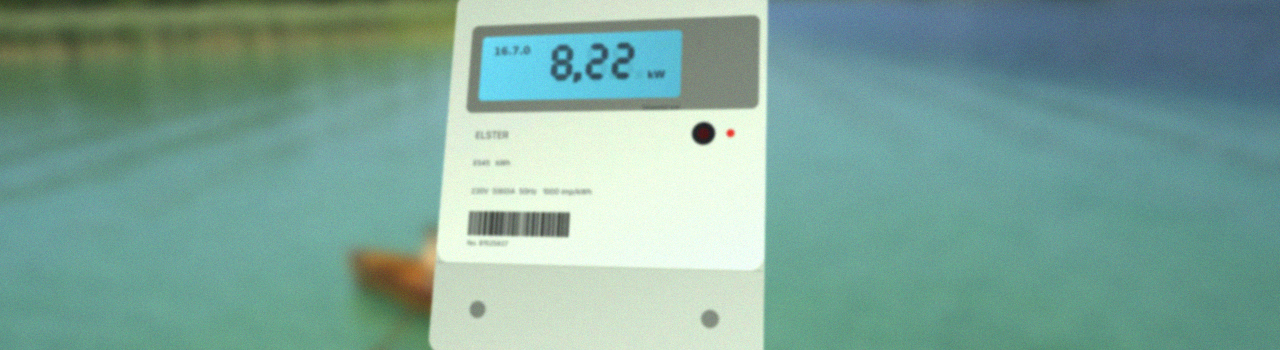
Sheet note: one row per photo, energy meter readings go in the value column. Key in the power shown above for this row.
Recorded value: 8.22 kW
